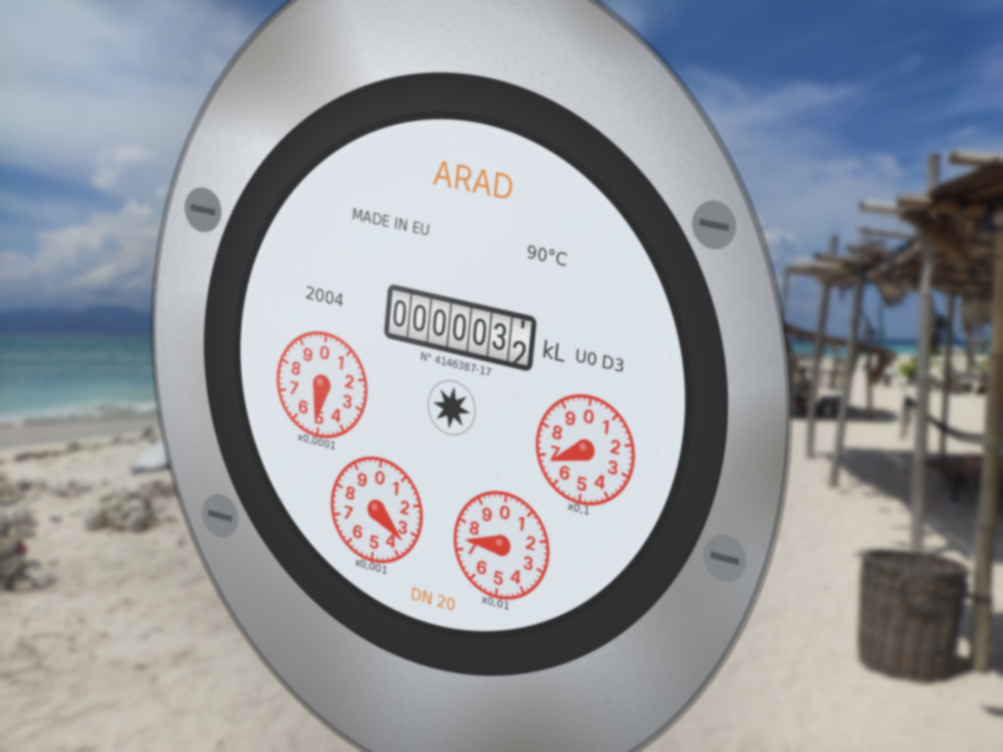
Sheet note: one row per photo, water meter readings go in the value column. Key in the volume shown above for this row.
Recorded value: 31.6735 kL
